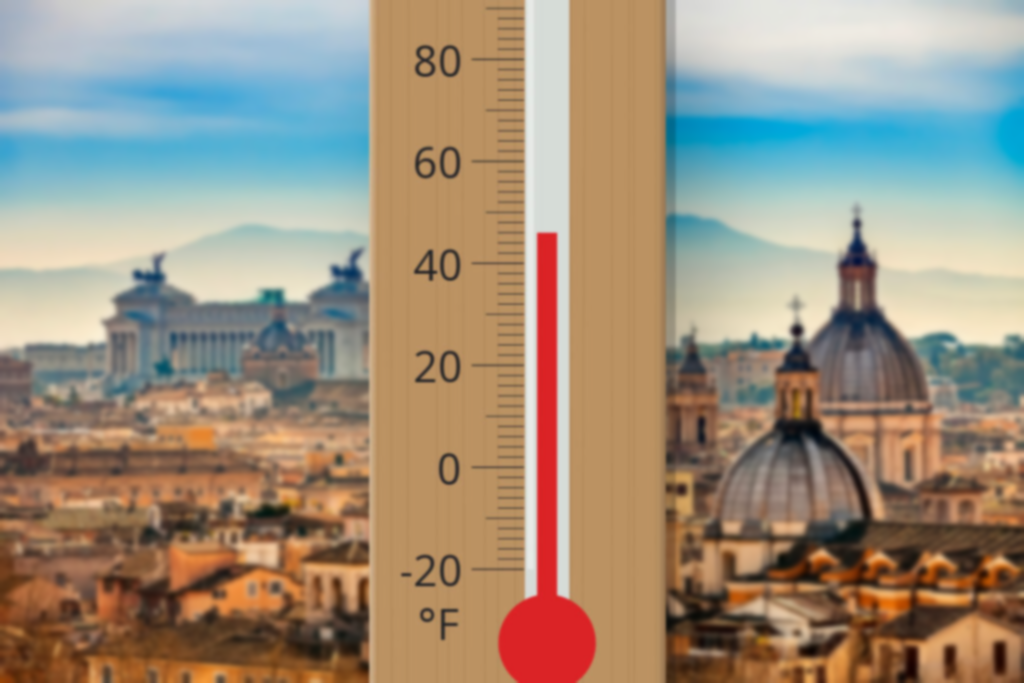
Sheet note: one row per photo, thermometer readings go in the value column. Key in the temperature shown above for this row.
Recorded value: 46 °F
